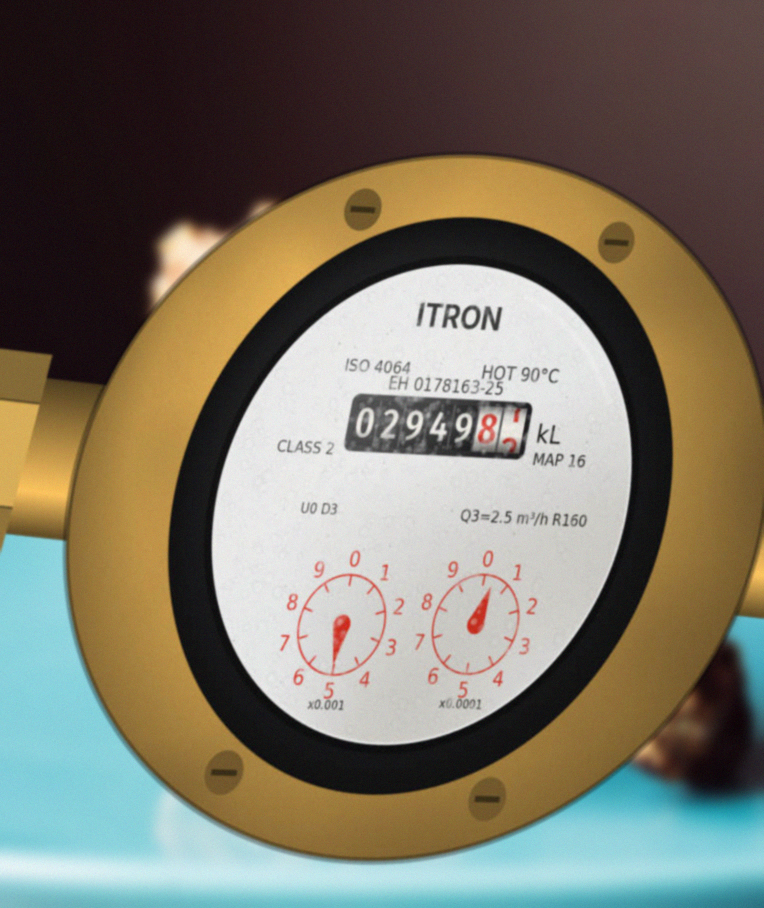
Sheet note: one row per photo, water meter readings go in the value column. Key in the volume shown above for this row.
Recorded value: 2949.8150 kL
